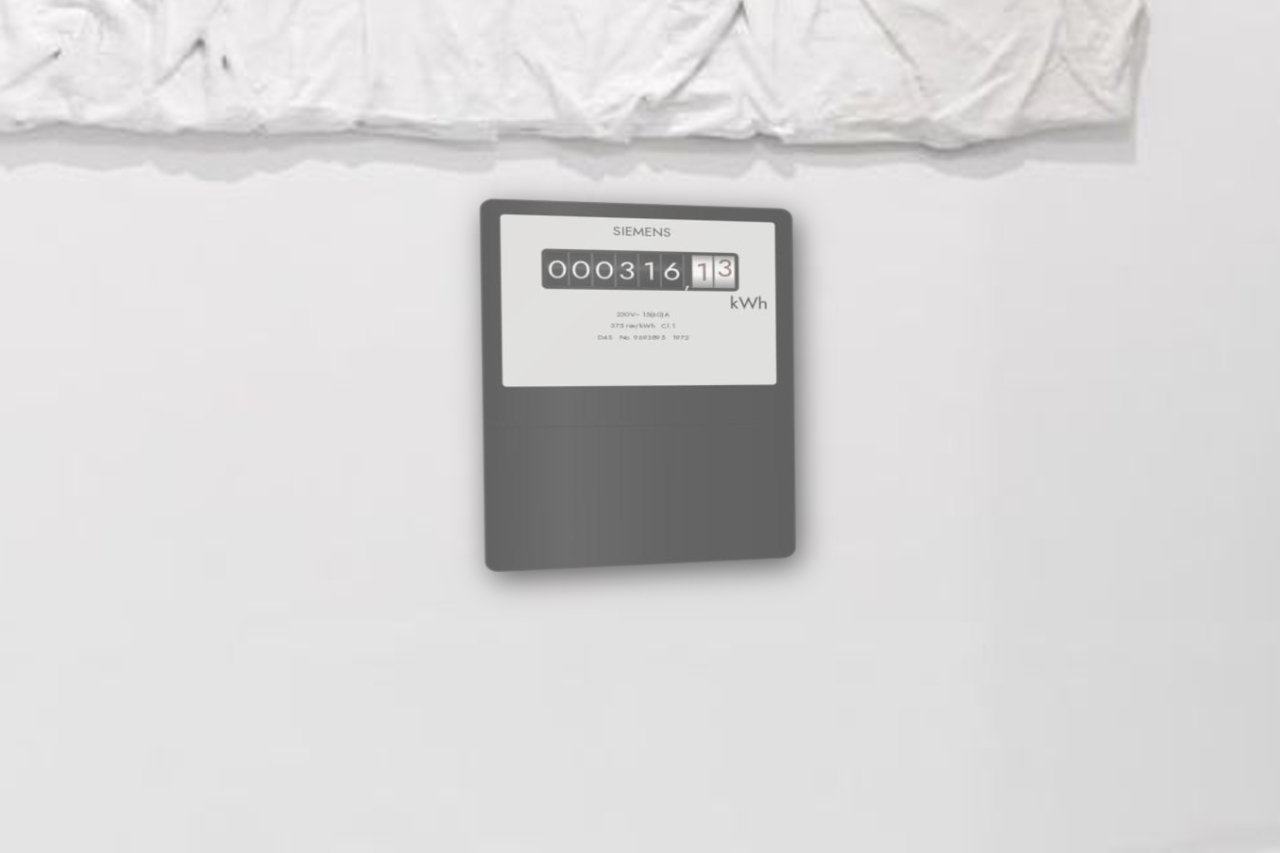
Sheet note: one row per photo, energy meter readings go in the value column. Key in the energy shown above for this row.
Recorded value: 316.13 kWh
